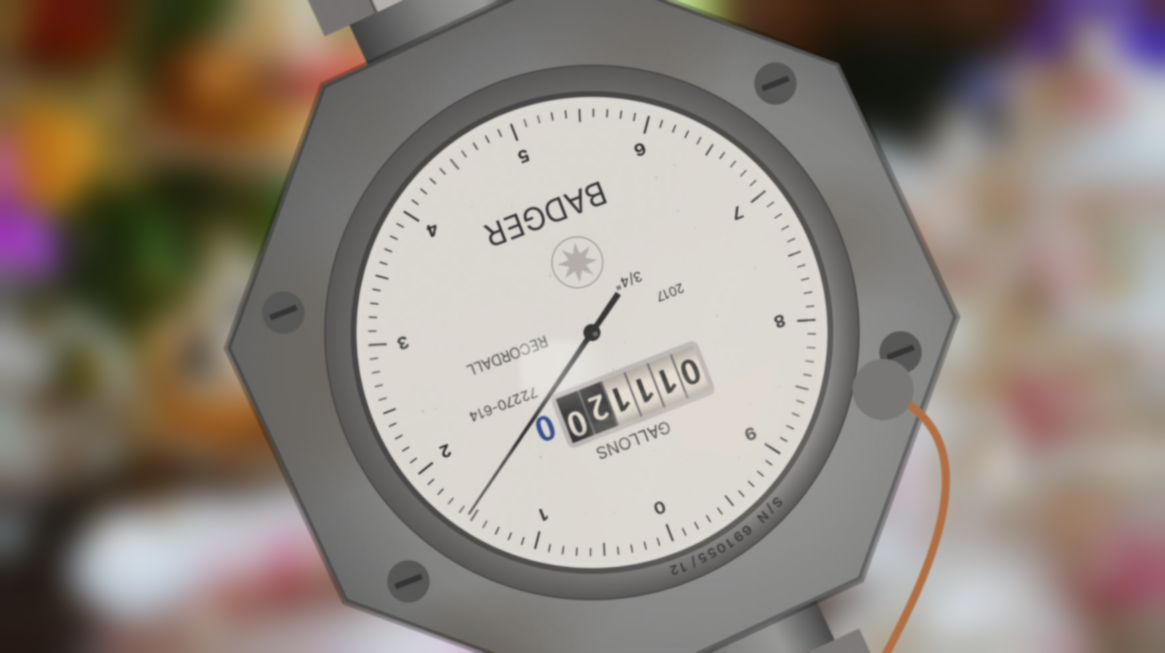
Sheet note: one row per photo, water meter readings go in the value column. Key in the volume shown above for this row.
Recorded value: 111201.5 gal
